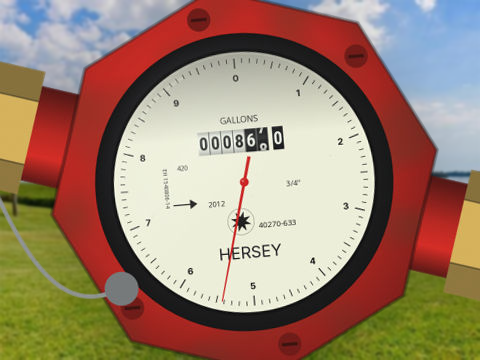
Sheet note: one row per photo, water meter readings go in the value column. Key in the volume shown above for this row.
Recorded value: 8675.4 gal
